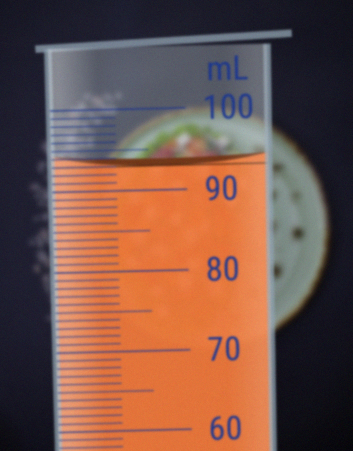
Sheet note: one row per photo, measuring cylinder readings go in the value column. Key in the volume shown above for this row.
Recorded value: 93 mL
